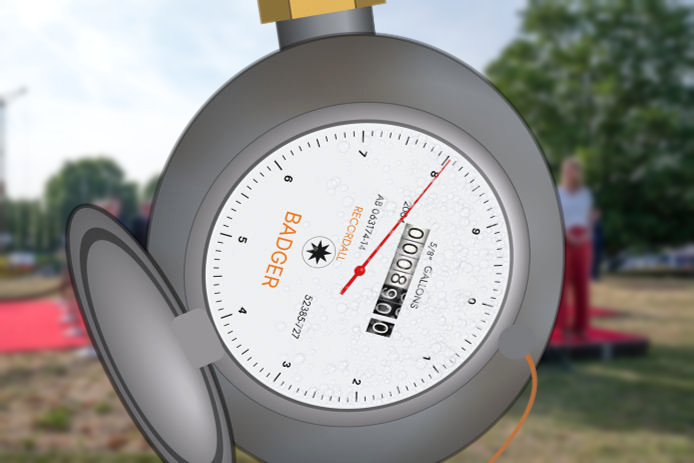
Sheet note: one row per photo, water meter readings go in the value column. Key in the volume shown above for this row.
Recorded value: 8898.0 gal
